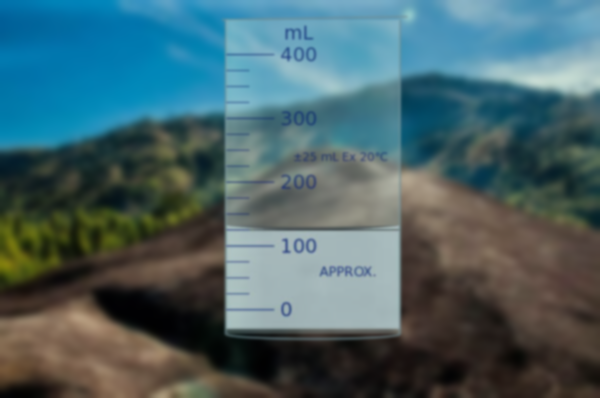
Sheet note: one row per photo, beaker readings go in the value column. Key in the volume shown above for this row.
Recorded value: 125 mL
